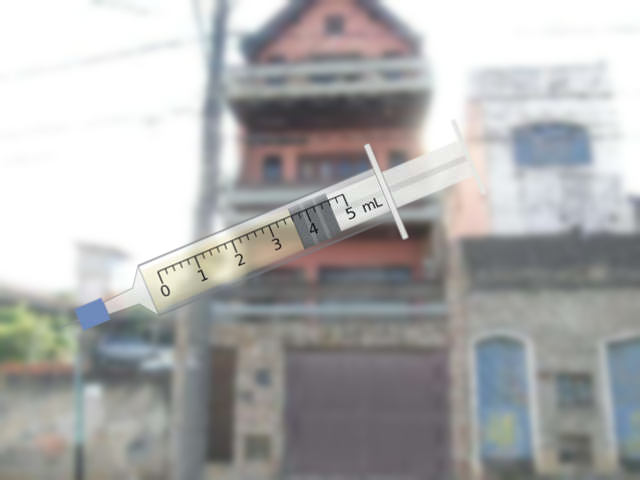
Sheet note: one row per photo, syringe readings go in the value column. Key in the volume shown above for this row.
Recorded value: 3.6 mL
